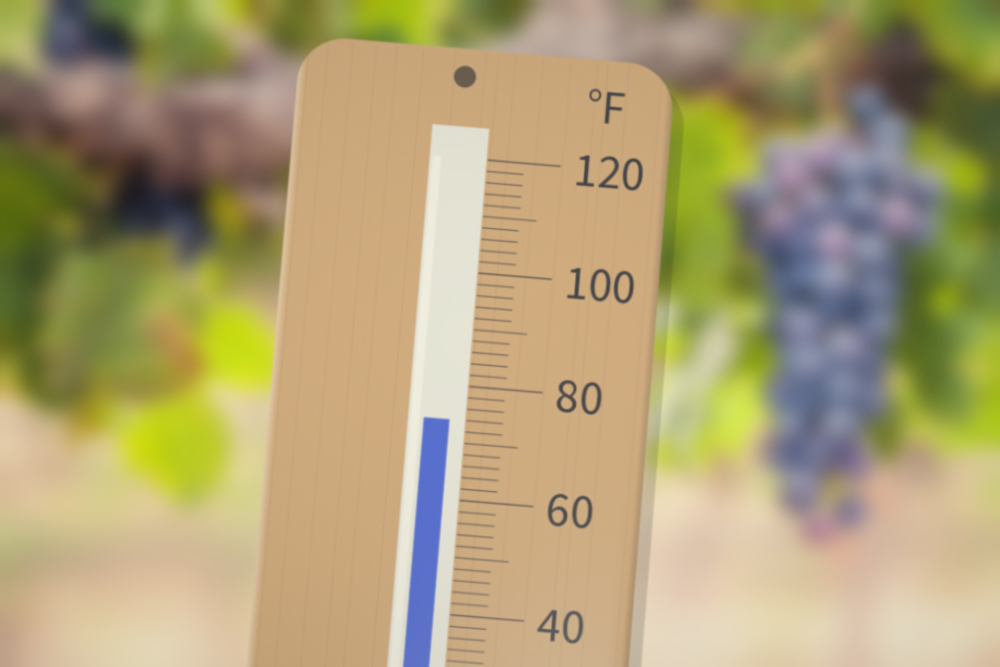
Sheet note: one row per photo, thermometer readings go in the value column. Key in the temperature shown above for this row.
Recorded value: 74 °F
